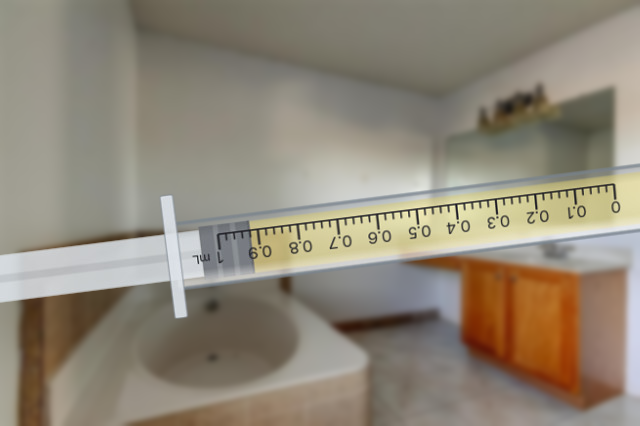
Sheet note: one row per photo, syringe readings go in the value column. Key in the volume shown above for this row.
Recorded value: 0.92 mL
